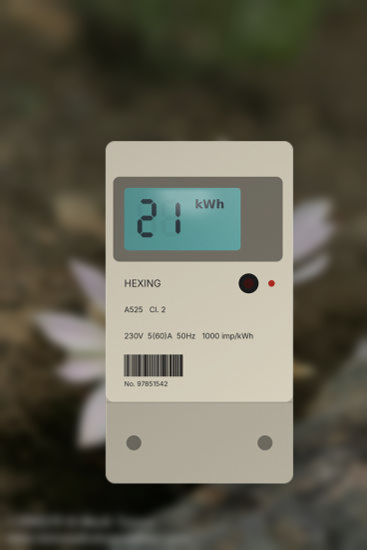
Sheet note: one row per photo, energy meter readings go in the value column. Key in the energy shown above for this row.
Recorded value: 21 kWh
